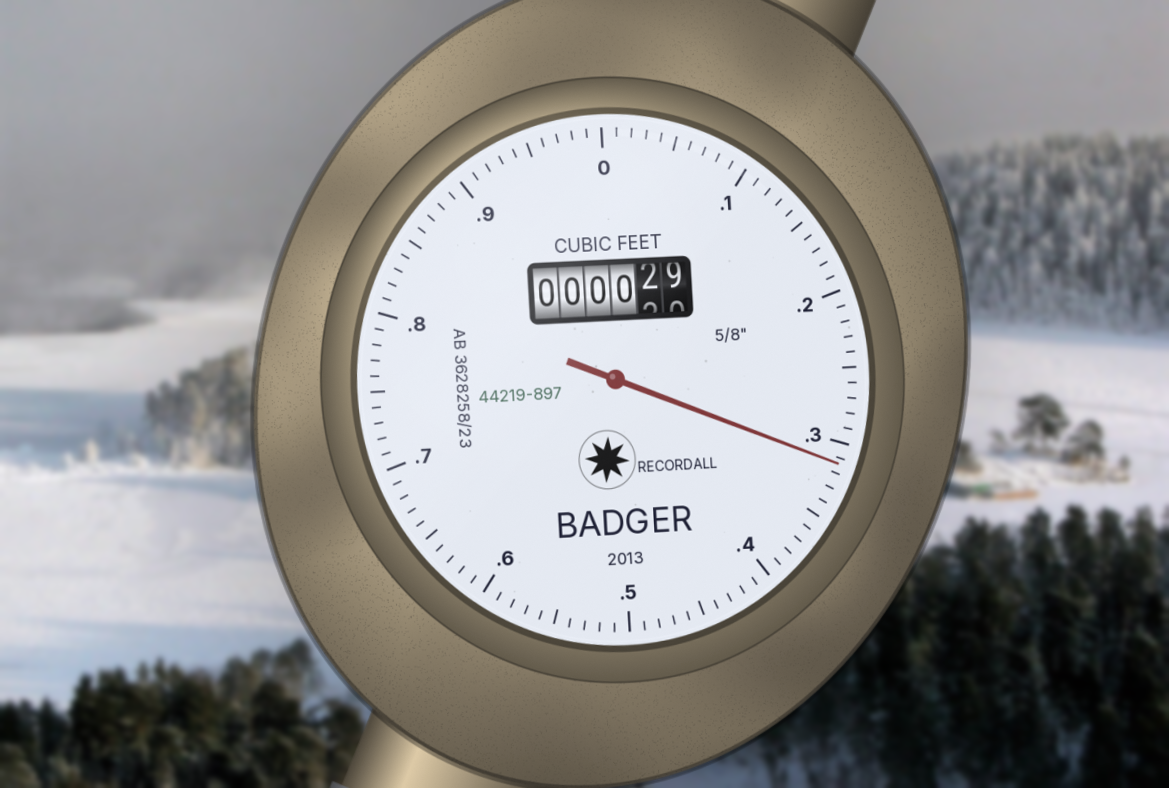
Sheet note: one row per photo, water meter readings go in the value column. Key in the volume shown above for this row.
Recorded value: 29.31 ft³
